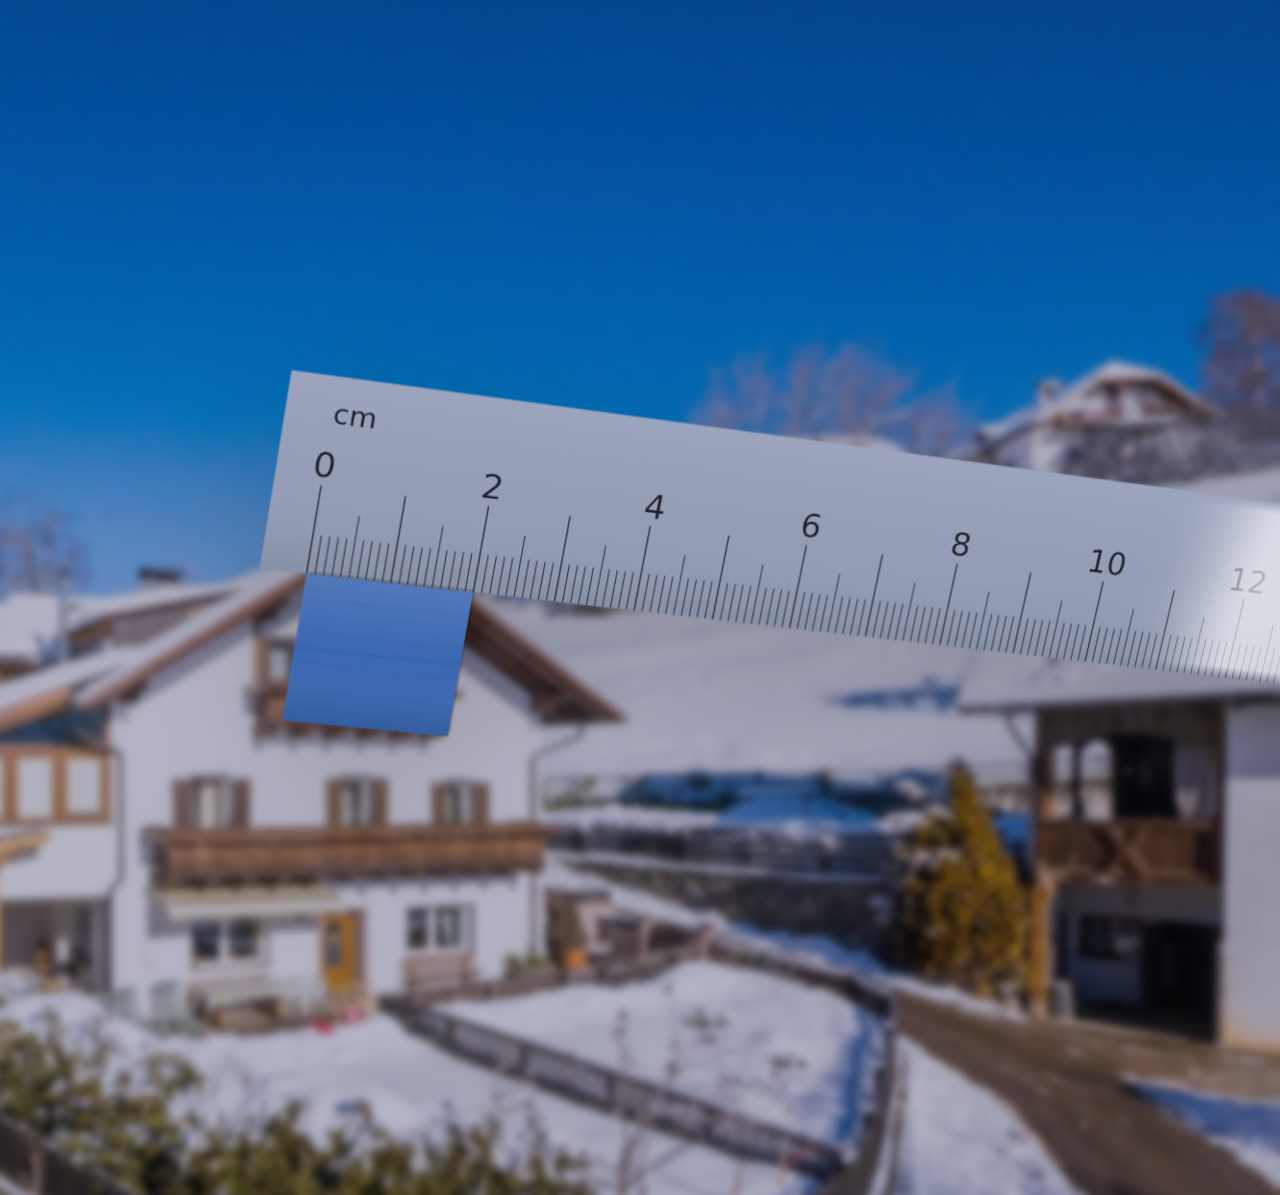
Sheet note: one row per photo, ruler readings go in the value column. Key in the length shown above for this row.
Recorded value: 2 cm
